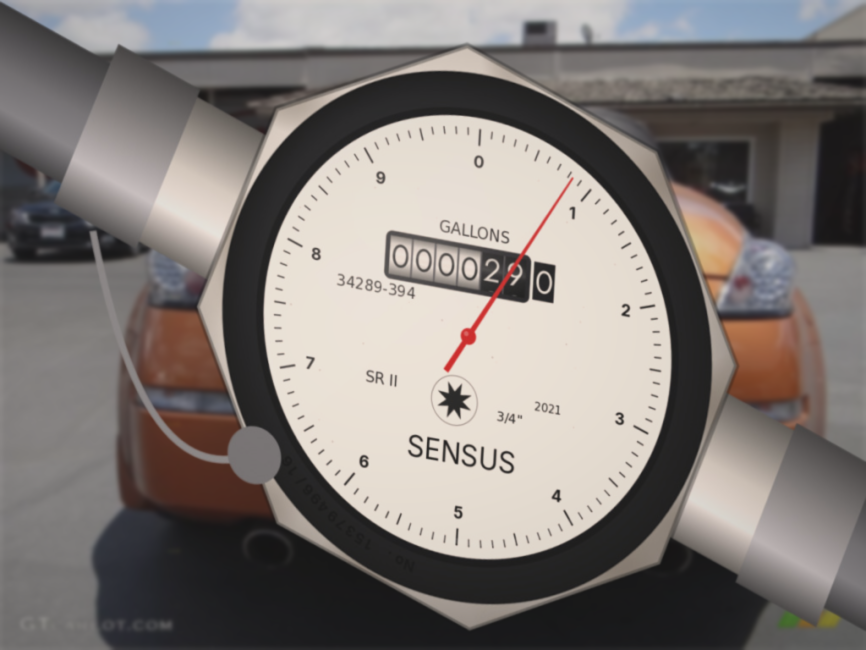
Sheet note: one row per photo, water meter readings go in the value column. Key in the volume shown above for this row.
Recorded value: 290.8 gal
